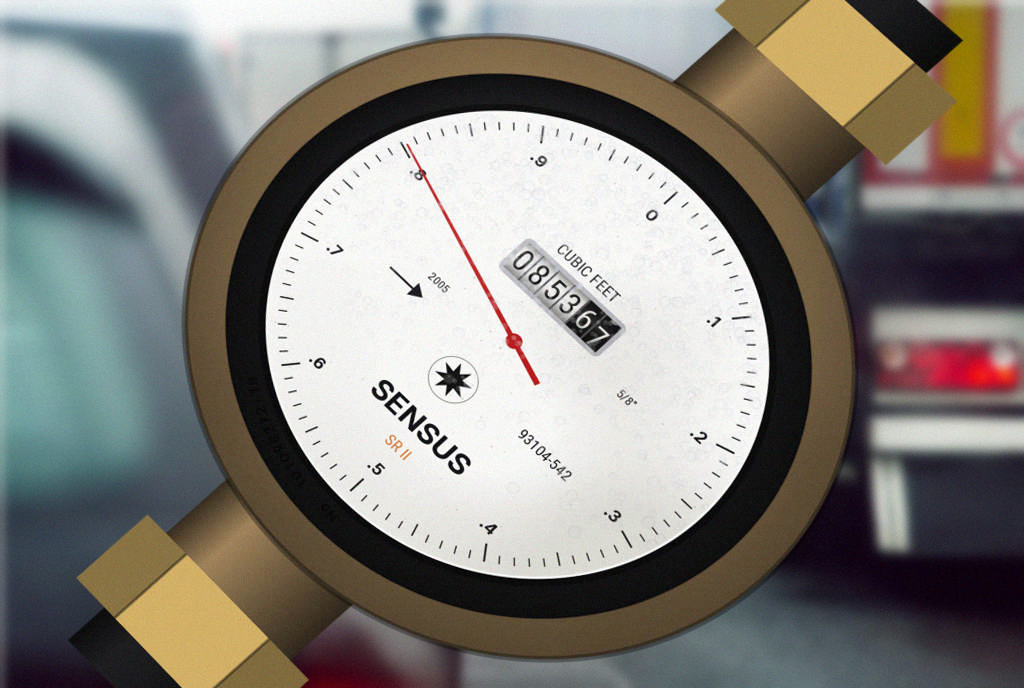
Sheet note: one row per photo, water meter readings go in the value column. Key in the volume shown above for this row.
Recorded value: 85366.80 ft³
